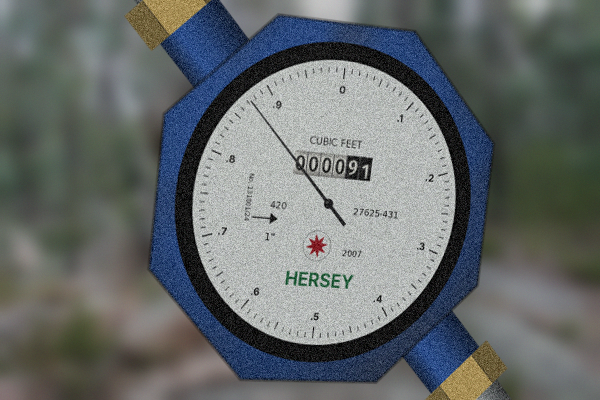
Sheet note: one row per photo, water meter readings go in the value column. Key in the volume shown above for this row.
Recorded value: 90.87 ft³
